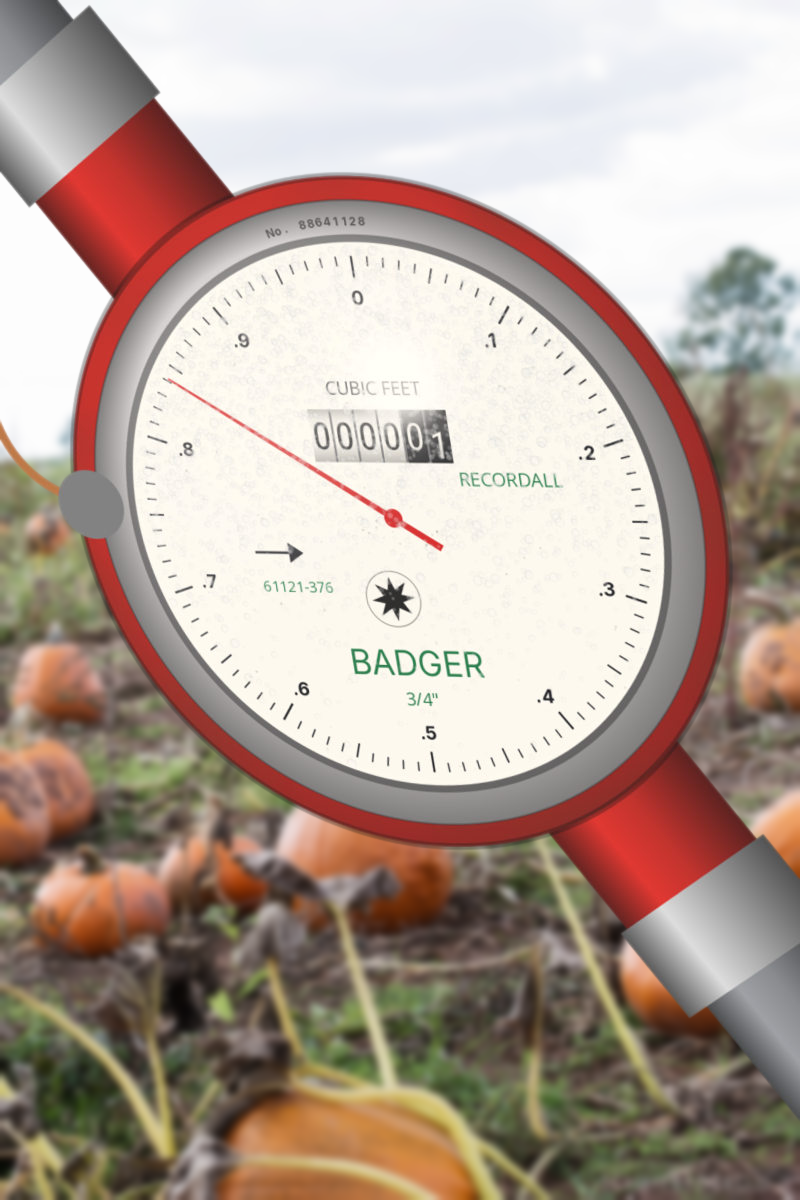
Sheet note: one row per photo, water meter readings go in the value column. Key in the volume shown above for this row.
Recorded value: 0.84 ft³
